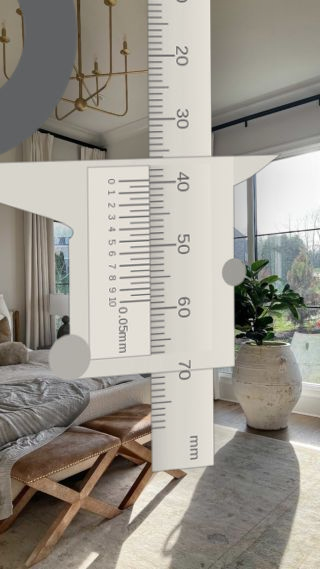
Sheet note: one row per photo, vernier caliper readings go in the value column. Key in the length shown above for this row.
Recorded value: 39.6 mm
